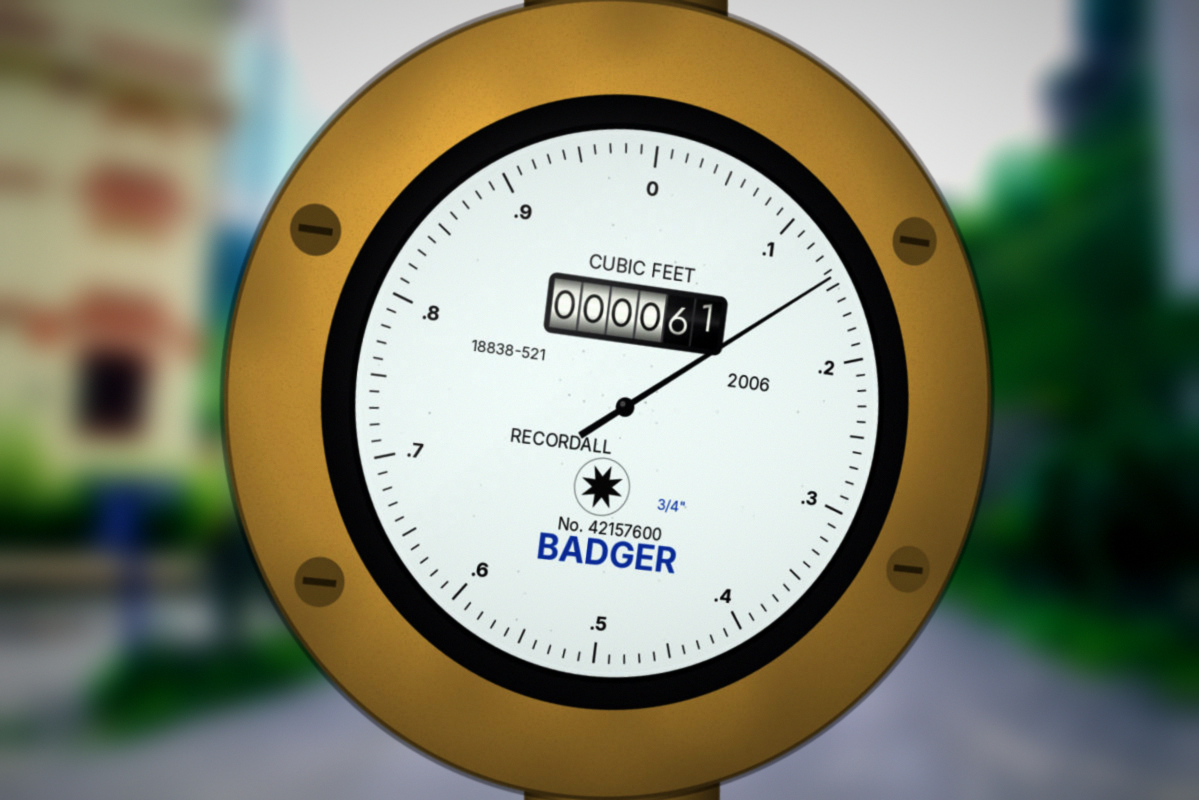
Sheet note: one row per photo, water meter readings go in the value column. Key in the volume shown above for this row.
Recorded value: 61.14 ft³
